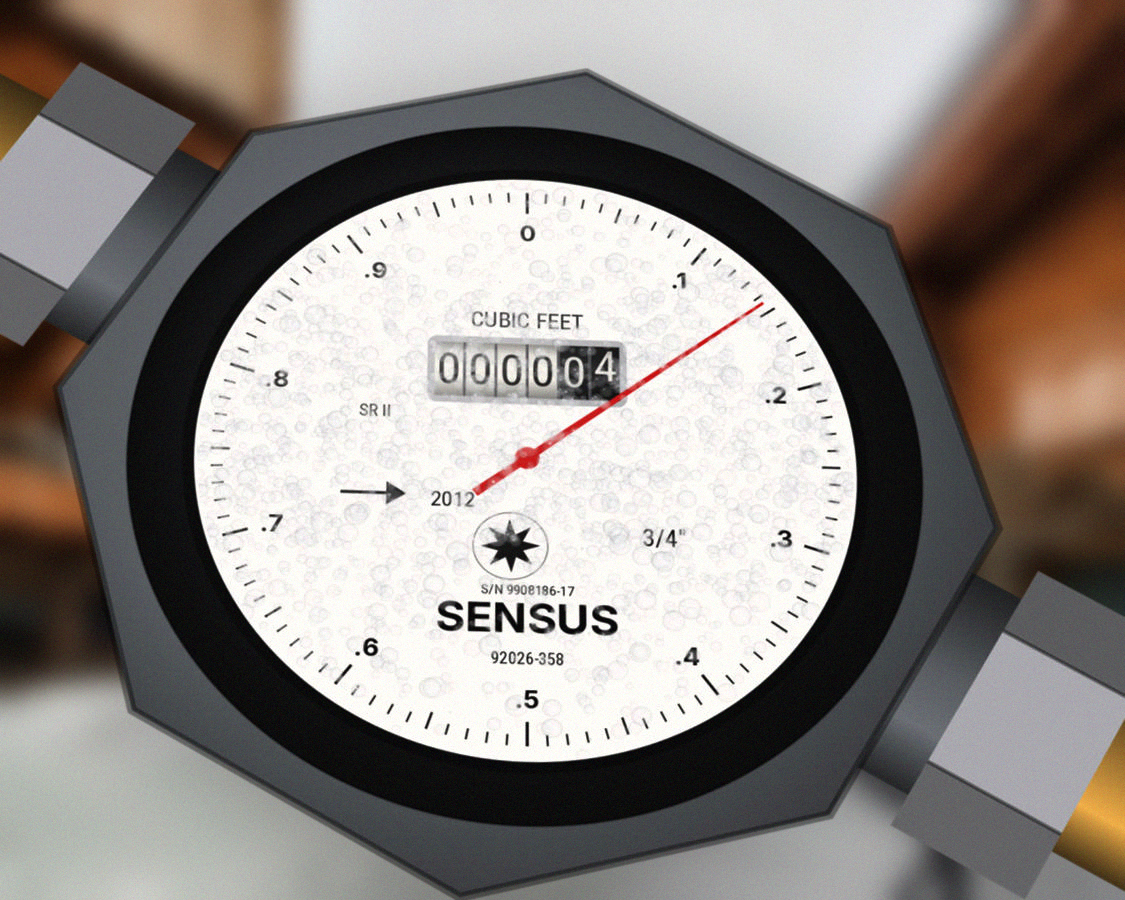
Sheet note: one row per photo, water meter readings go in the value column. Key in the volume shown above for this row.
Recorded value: 4.14 ft³
